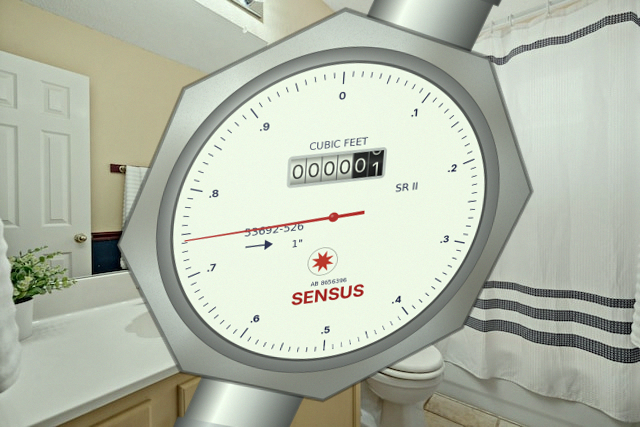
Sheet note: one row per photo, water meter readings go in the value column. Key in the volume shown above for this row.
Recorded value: 0.74 ft³
